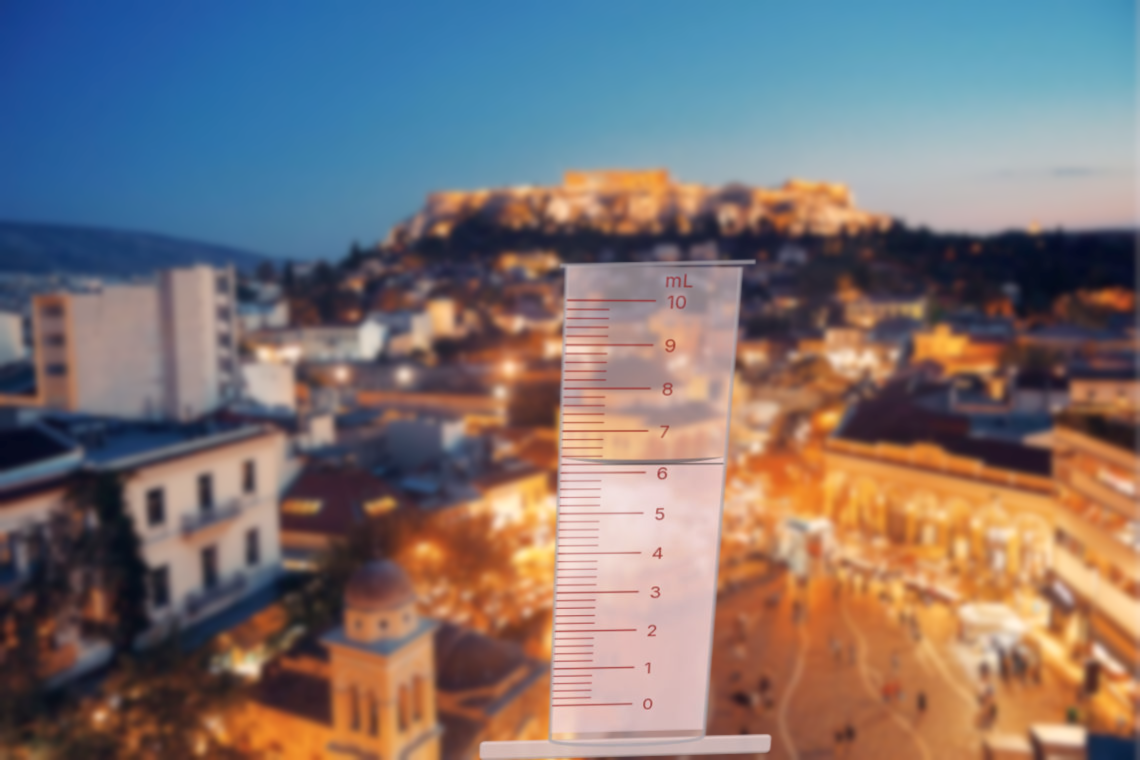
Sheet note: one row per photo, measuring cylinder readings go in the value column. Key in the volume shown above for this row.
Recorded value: 6.2 mL
